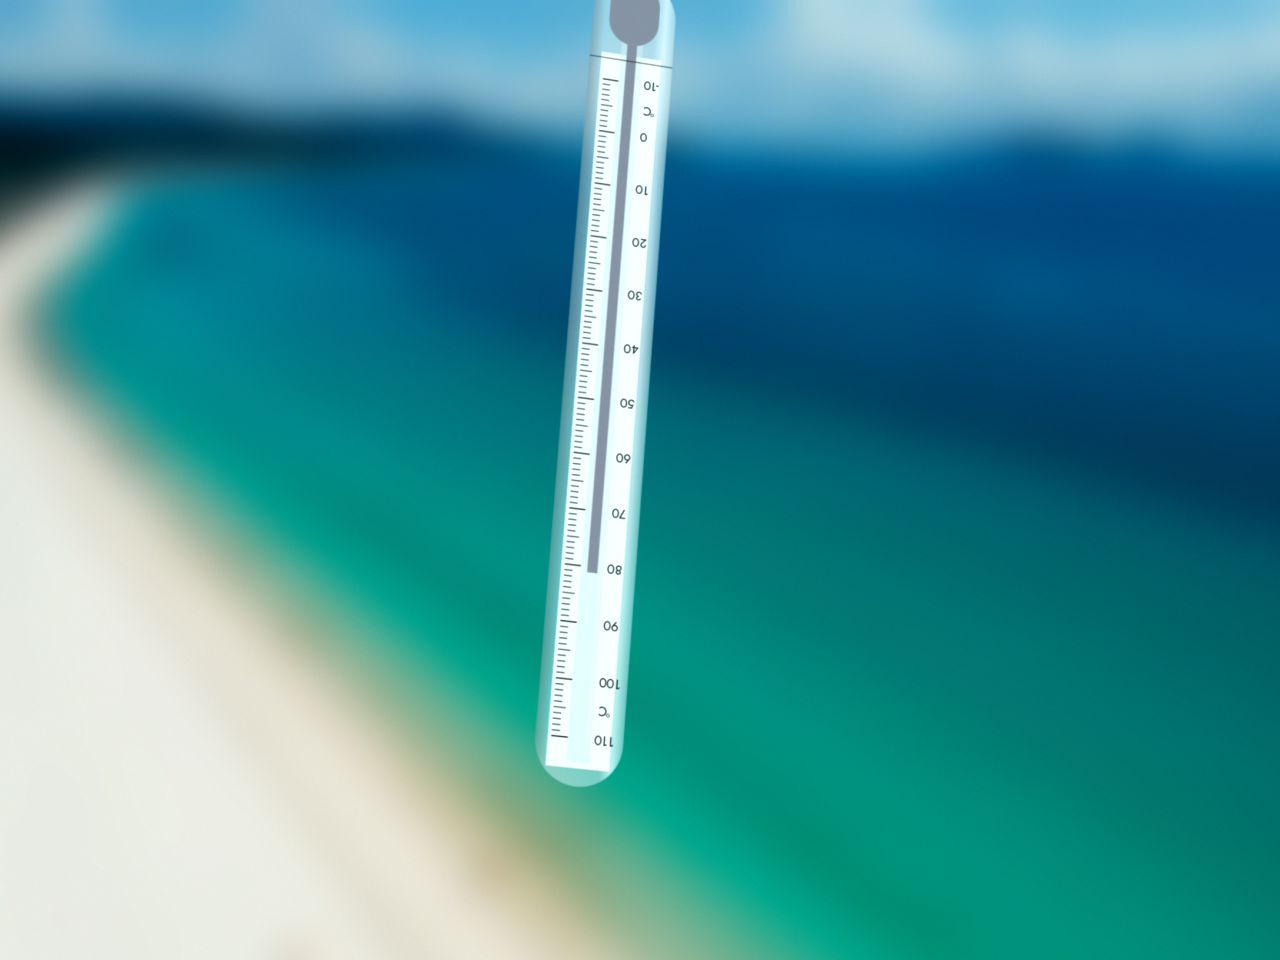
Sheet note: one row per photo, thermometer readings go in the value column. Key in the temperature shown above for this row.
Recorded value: 81 °C
